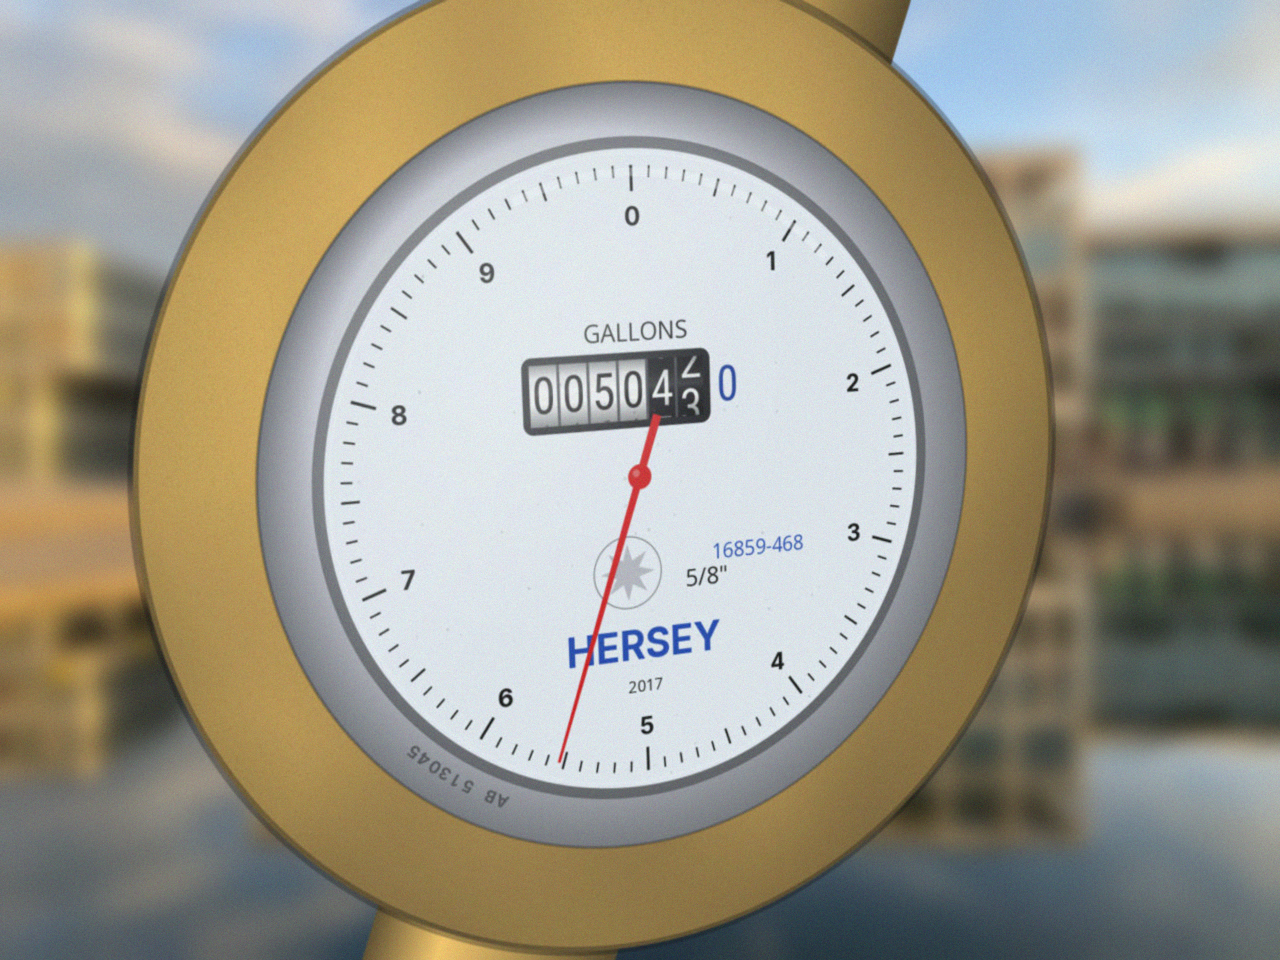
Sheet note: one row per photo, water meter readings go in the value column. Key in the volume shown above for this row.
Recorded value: 50425.5 gal
